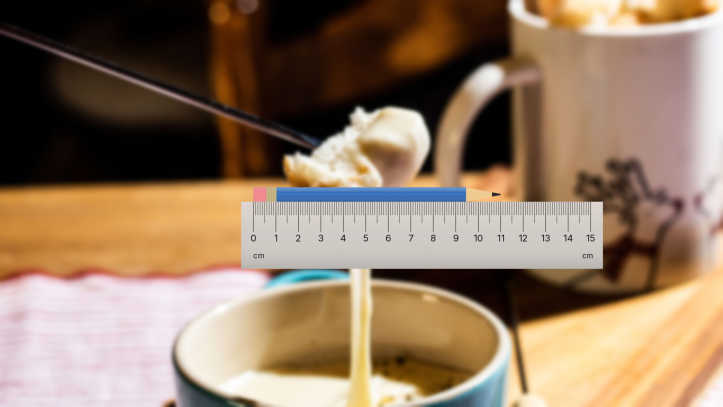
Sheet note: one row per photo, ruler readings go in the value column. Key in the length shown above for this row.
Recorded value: 11 cm
